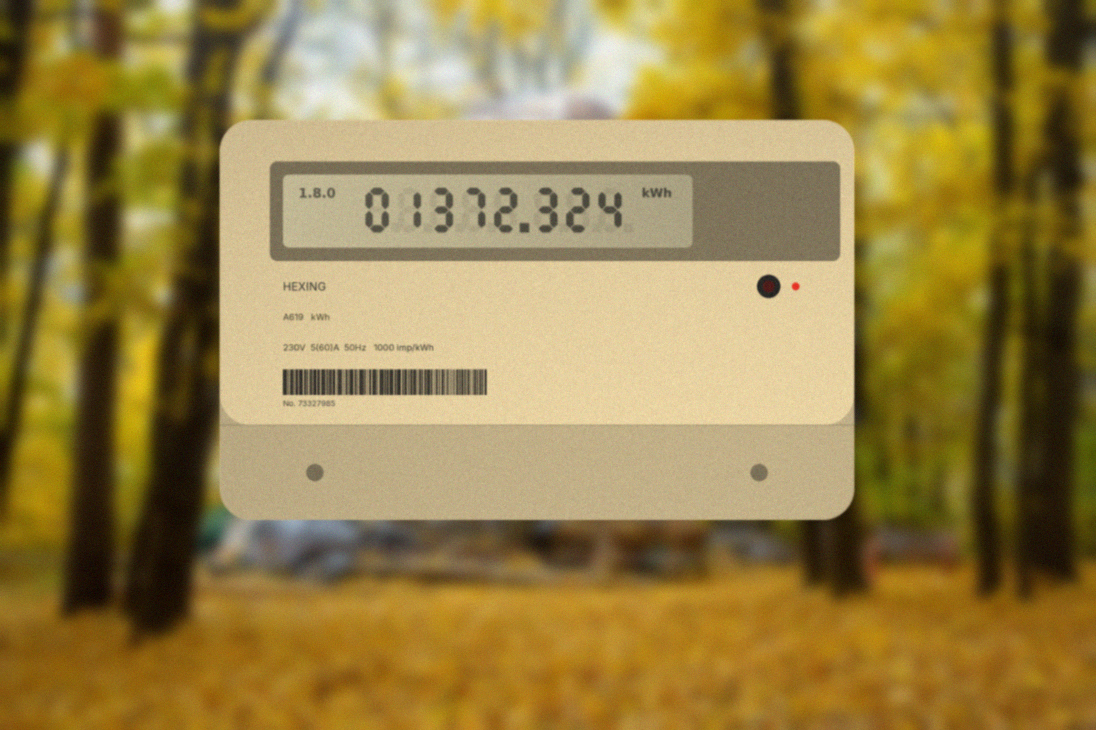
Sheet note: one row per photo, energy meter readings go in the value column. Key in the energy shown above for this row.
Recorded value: 1372.324 kWh
